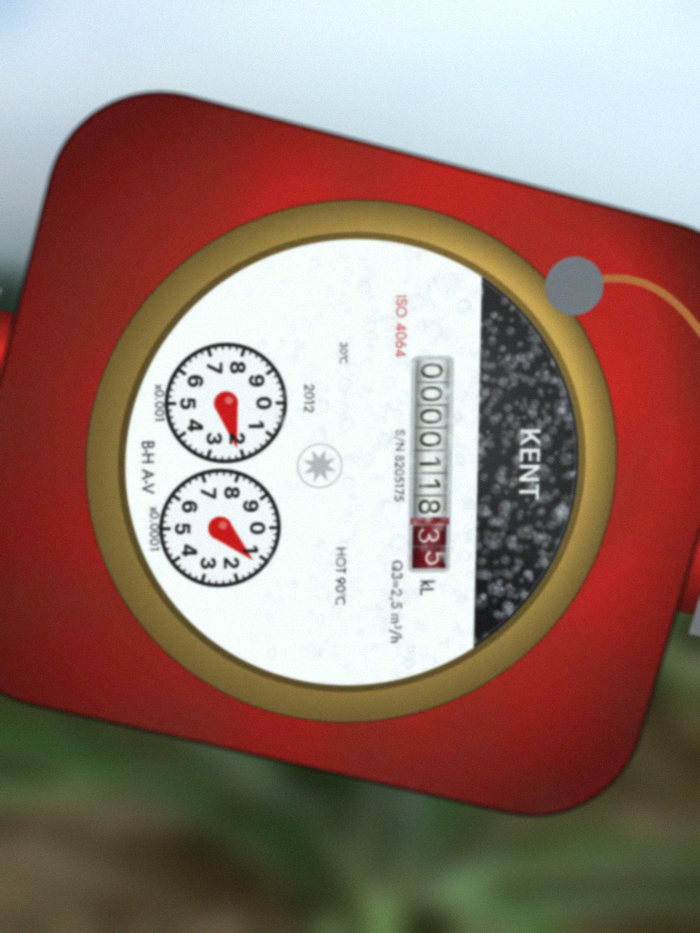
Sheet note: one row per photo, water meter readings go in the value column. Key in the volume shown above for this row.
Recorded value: 118.3521 kL
